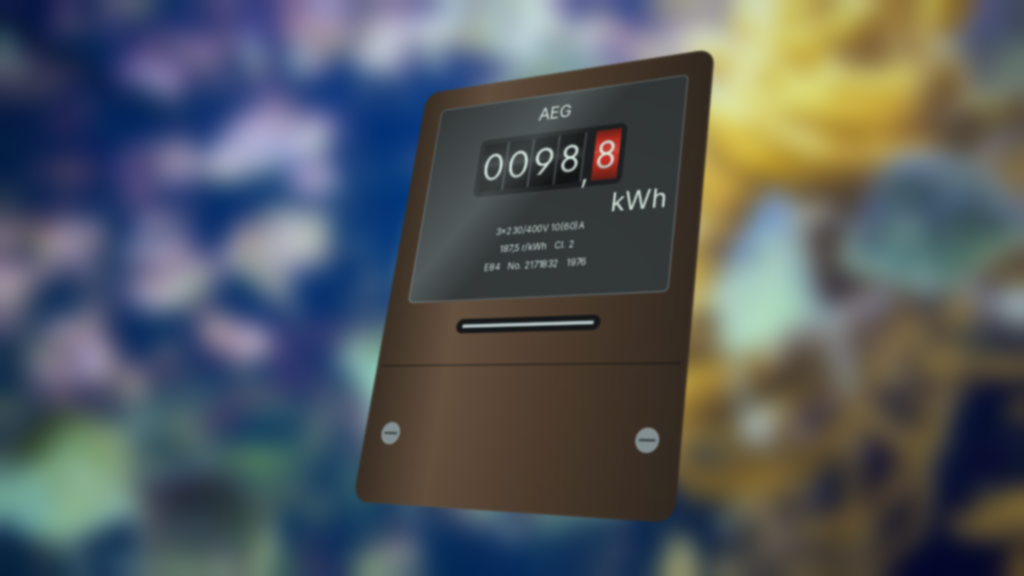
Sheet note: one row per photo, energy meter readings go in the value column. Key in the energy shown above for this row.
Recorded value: 98.8 kWh
